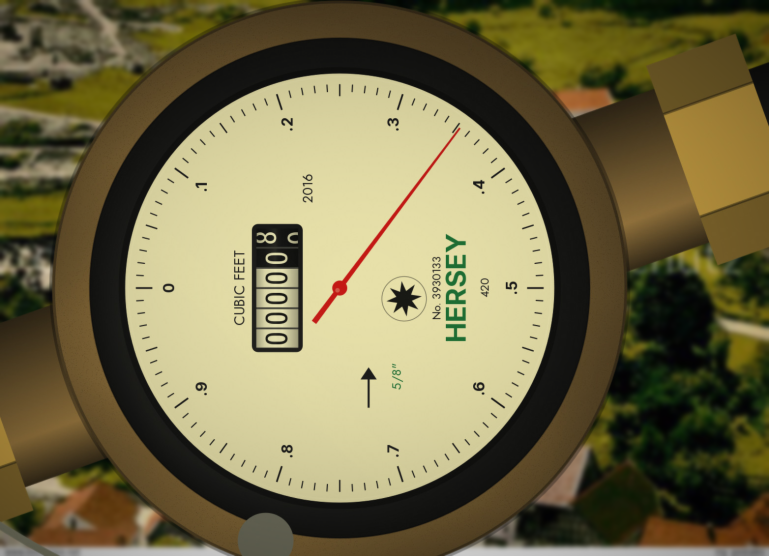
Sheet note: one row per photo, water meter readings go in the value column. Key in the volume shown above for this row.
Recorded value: 8.35 ft³
